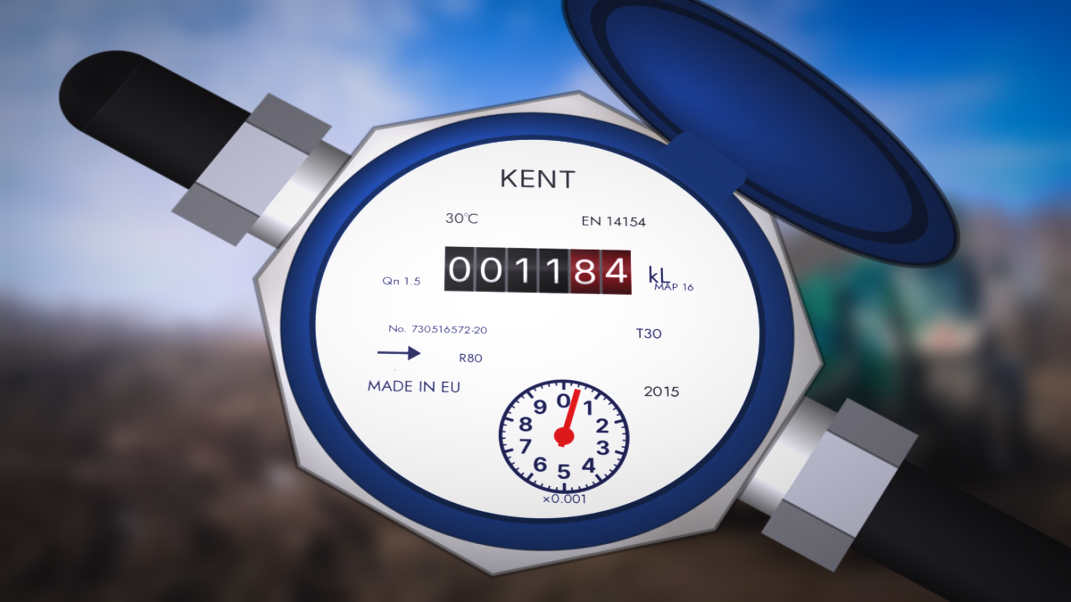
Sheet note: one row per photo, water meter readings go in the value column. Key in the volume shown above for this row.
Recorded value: 11.840 kL
